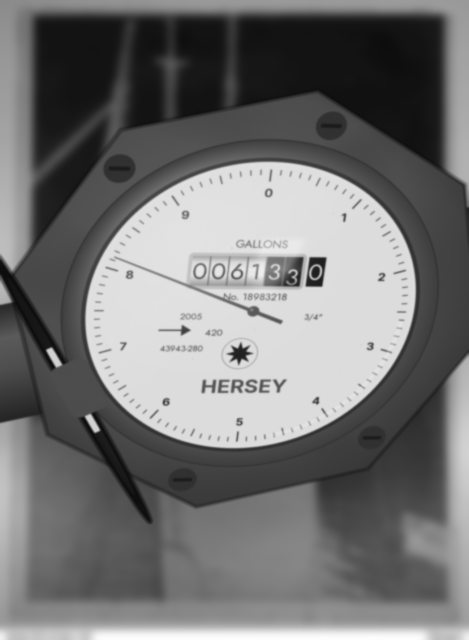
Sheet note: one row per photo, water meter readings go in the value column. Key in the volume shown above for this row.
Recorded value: 61328.1 gal
